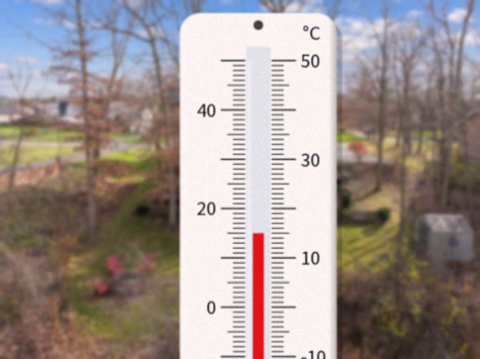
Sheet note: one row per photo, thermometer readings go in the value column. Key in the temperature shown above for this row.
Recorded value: 15 °C
